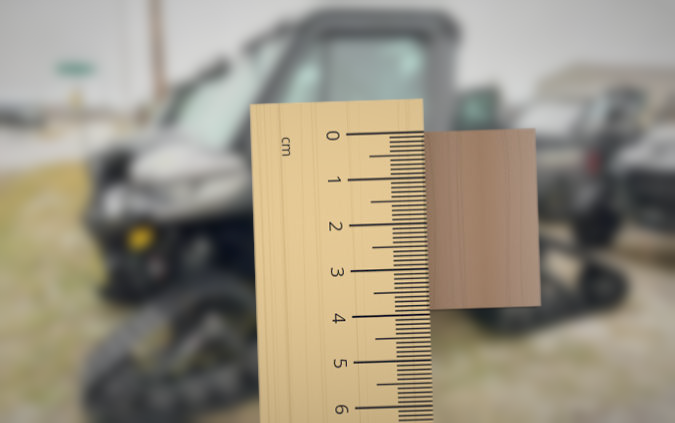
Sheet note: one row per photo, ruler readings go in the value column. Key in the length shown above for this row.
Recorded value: 3.9 cm
